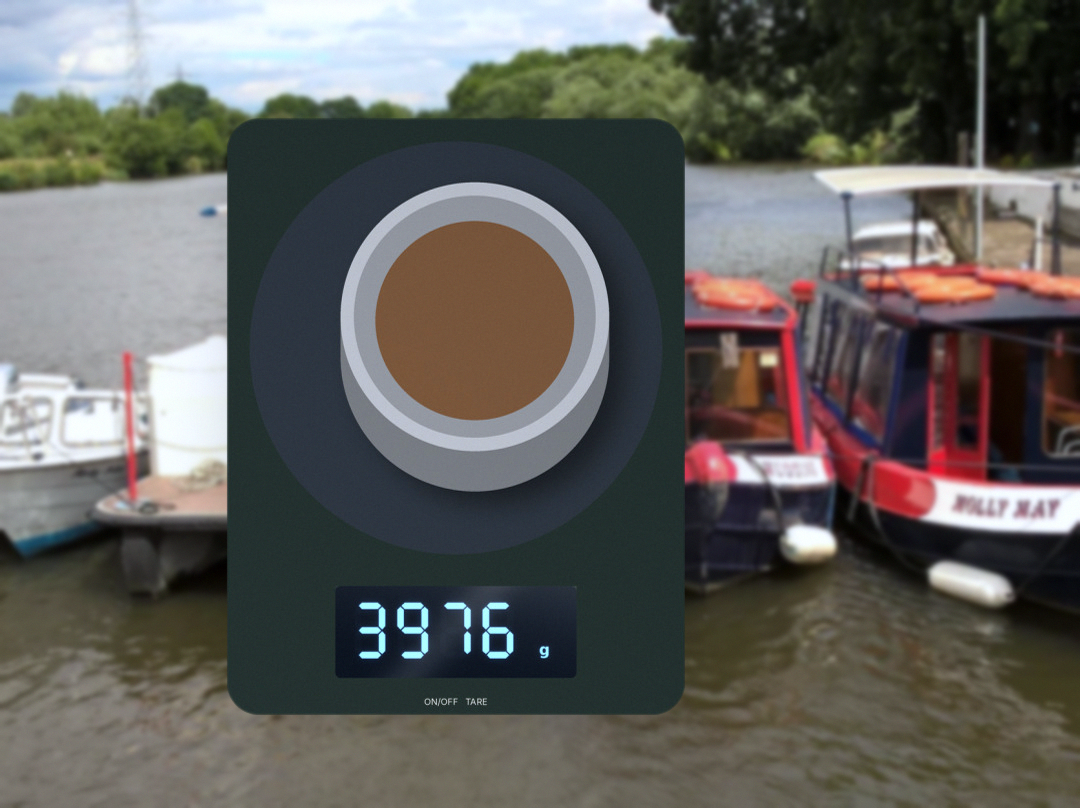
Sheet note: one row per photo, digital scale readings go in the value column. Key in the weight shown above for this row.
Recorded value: 3976 g
